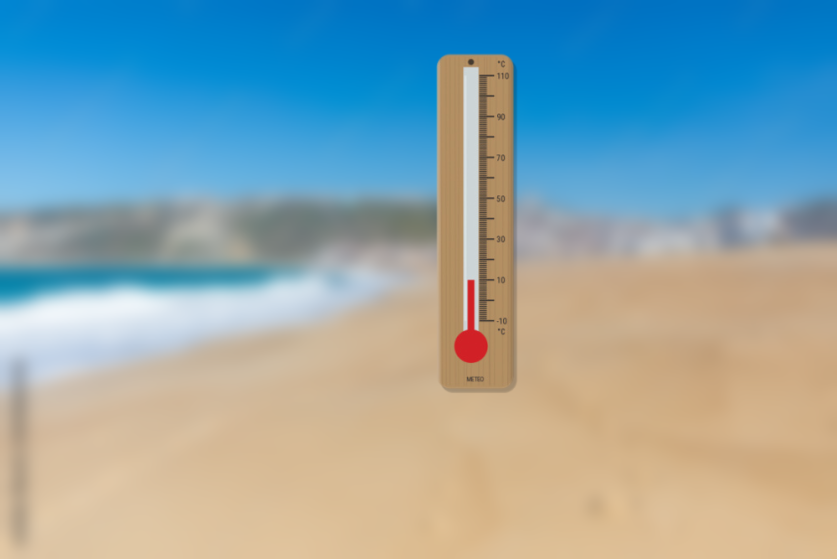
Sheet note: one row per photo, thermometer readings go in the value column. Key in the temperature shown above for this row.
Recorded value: 10 °C
